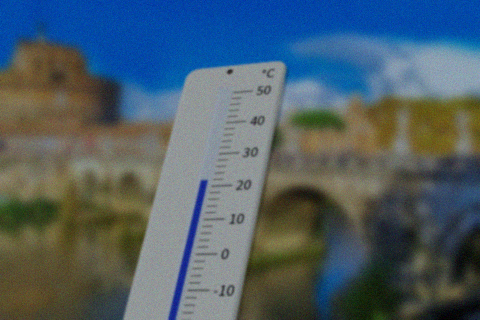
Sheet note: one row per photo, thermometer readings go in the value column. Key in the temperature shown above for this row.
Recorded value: 22 °C
